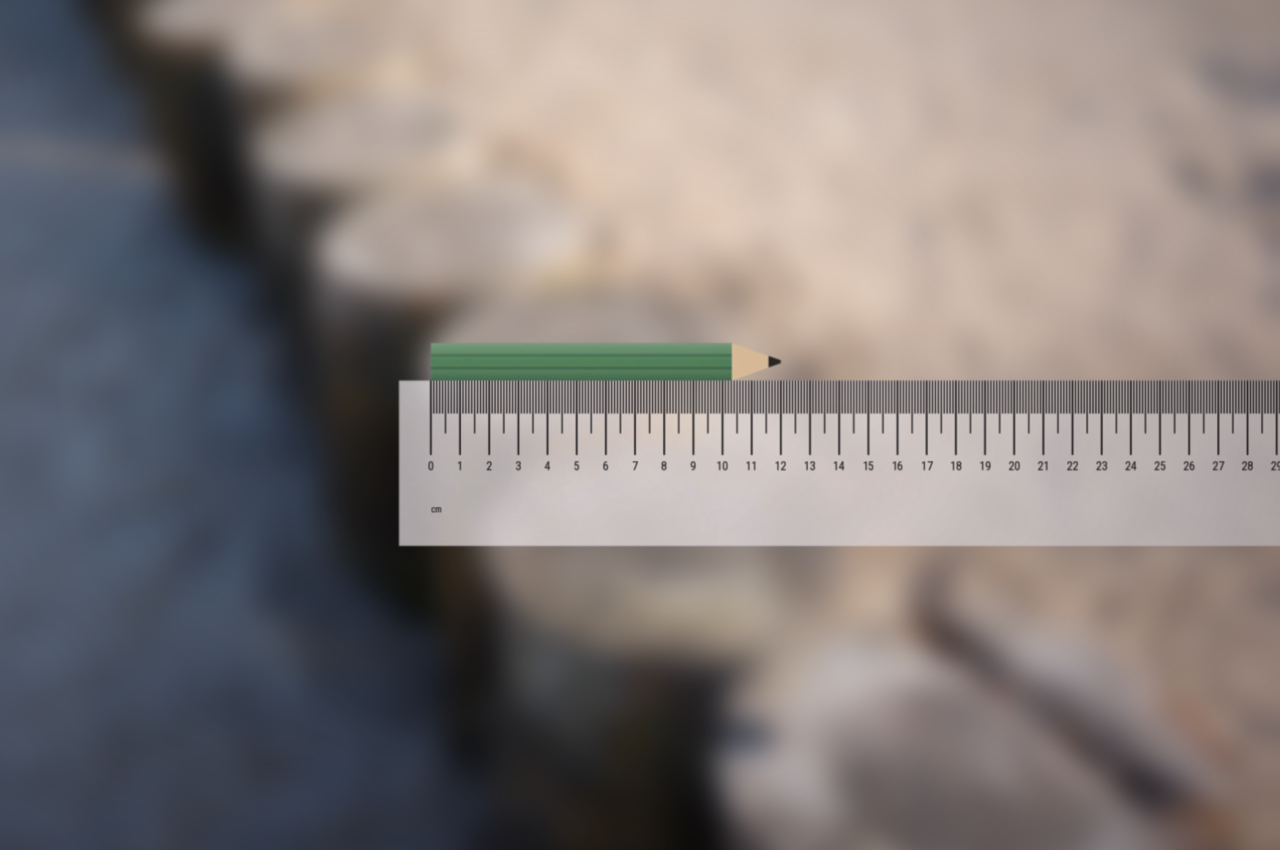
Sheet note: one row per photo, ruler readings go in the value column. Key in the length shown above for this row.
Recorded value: 12 cm
